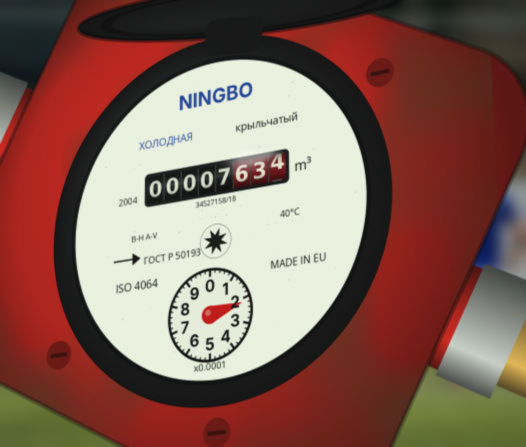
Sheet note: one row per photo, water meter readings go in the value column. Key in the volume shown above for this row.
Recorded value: 7.6342 m³
